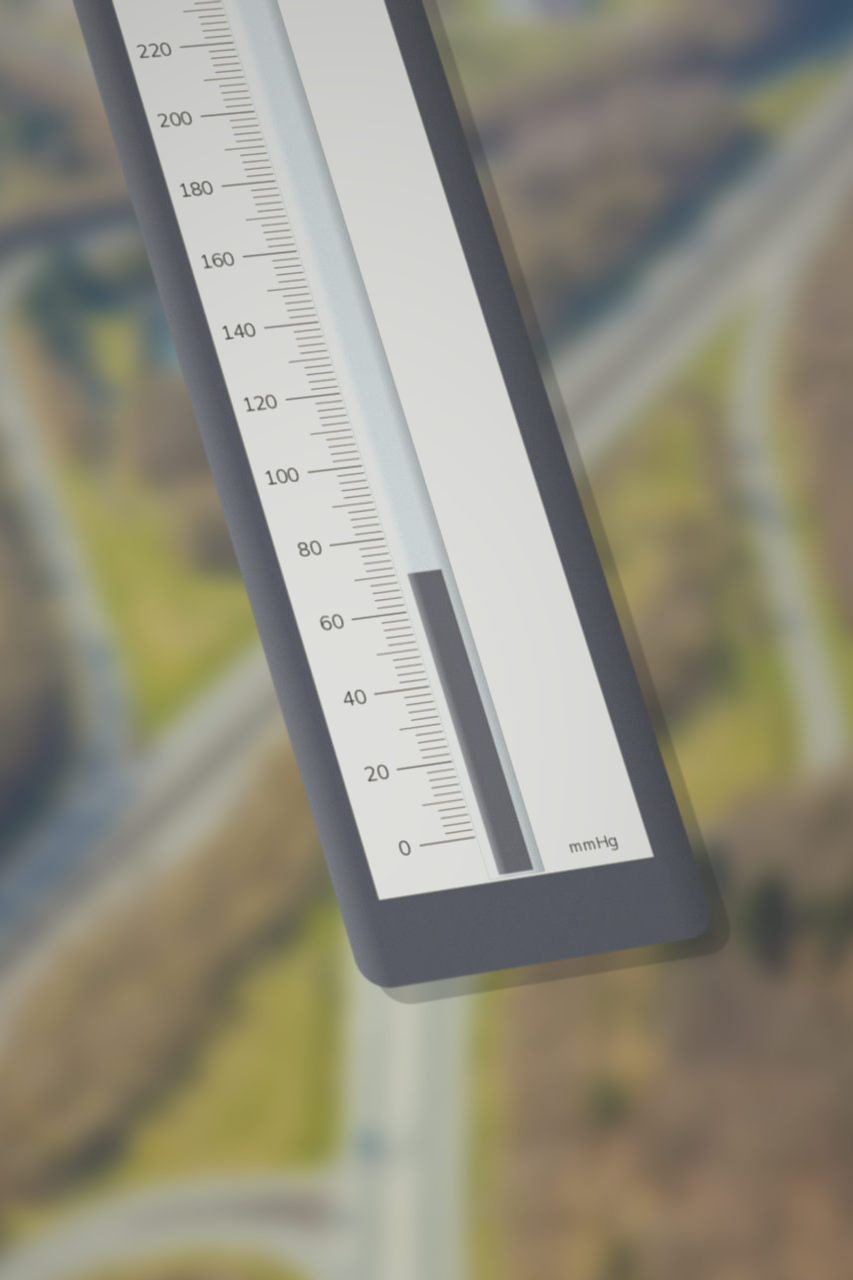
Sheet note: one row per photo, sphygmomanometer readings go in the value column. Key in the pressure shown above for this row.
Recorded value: 70 mmHg
